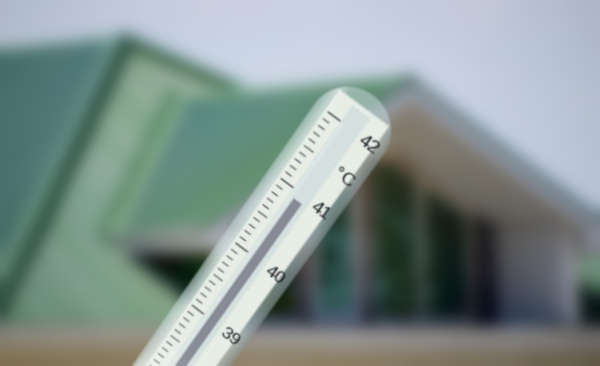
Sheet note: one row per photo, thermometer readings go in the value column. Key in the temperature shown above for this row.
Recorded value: 40.9 °C
